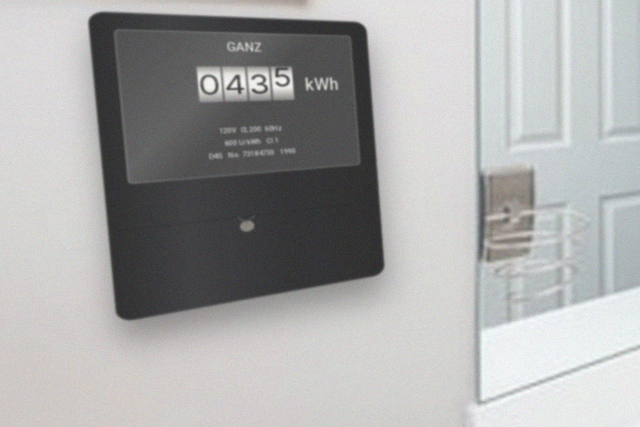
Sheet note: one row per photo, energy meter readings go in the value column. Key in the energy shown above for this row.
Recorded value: 435 kWh
